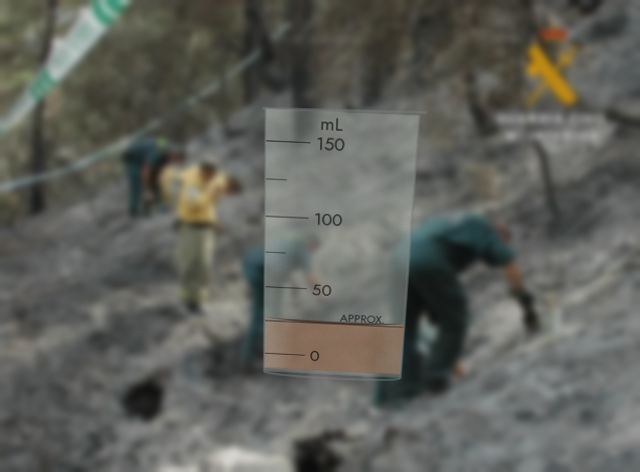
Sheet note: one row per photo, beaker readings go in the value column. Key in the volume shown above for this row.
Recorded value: 25 mL
